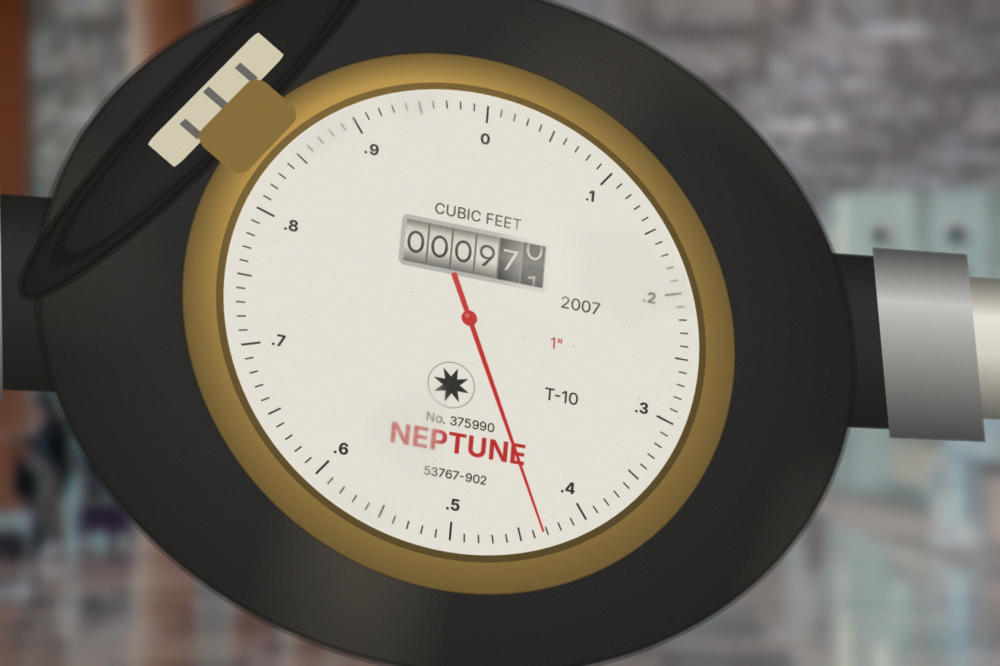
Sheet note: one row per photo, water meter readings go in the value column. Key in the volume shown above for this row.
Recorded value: 970.43 ft³
